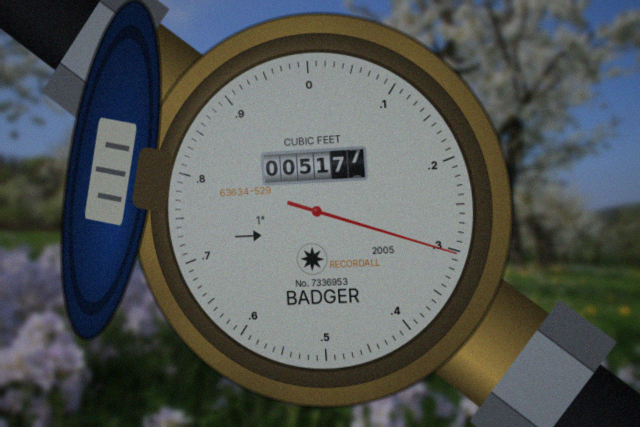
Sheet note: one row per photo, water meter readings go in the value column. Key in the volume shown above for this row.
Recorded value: 5177.30 ft³
